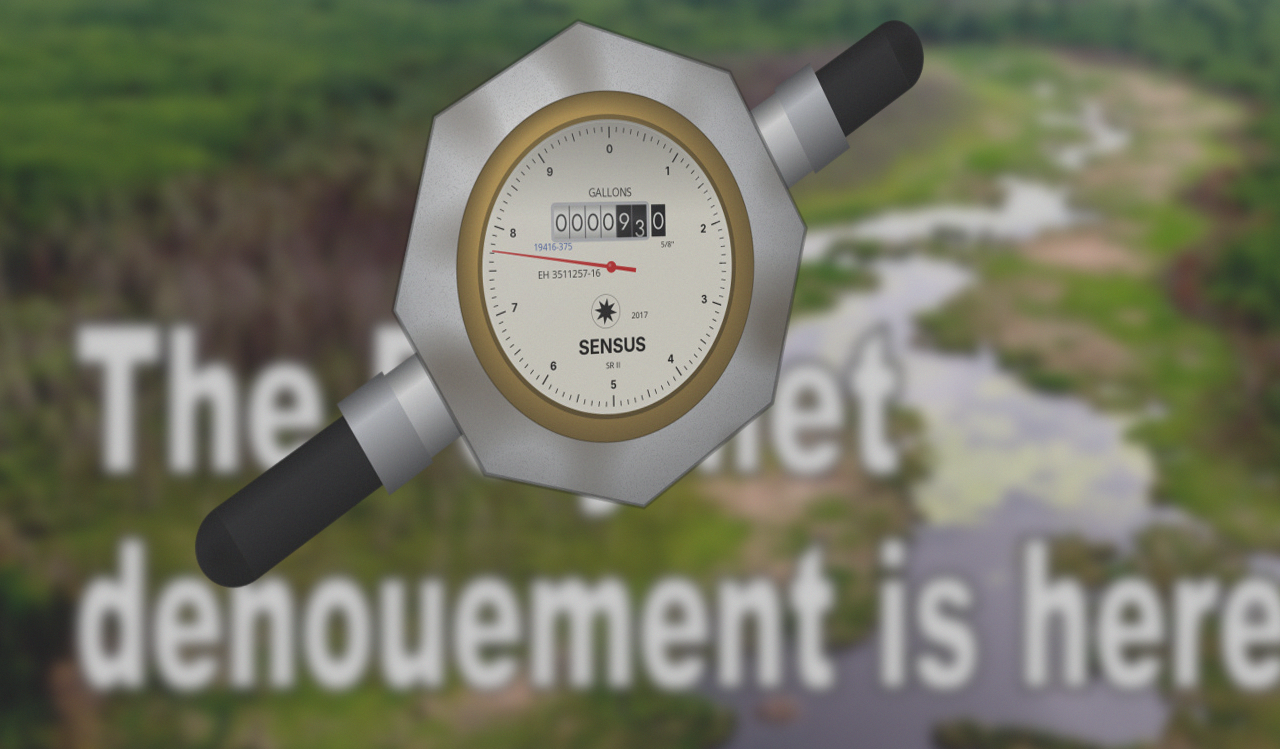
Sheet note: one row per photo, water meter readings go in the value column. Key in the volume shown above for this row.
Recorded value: 927.7 gal
